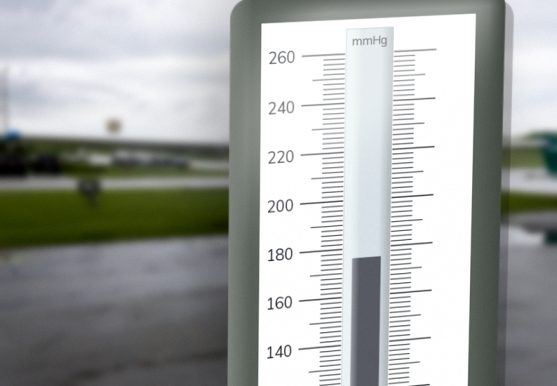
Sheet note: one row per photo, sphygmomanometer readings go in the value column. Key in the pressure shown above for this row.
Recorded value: 176 mmHg
